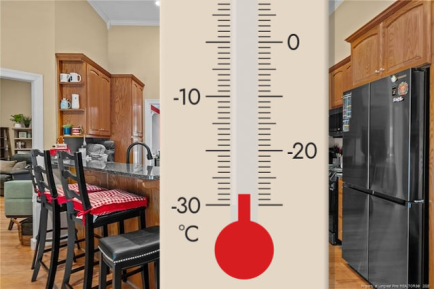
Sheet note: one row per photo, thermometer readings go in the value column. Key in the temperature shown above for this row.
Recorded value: -28 °C
